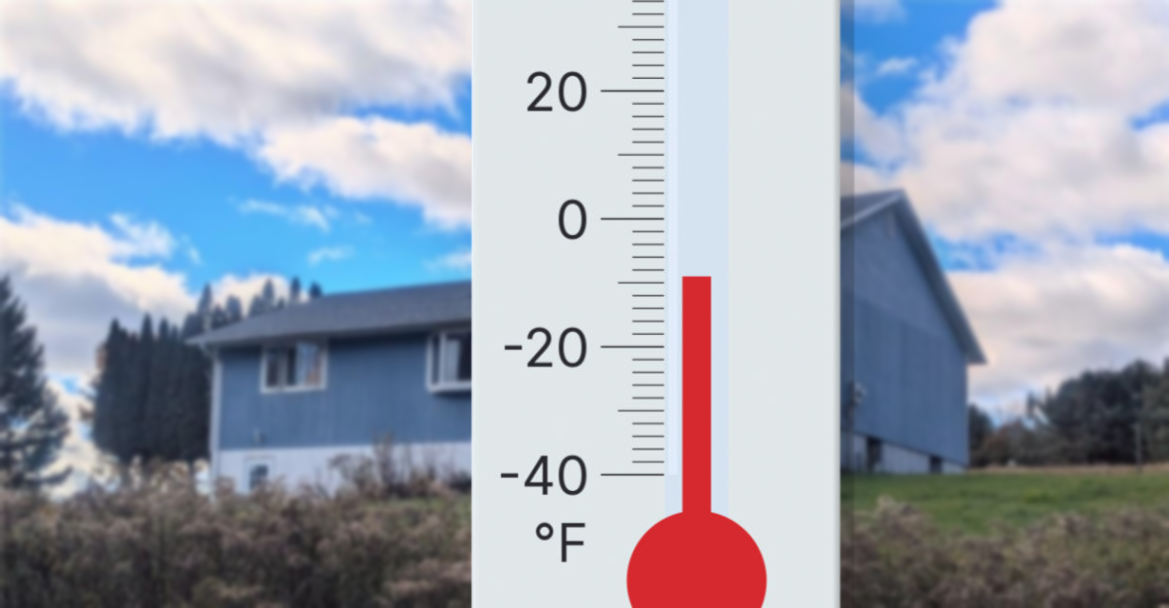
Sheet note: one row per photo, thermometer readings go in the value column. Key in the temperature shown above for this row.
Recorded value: -9 °F
